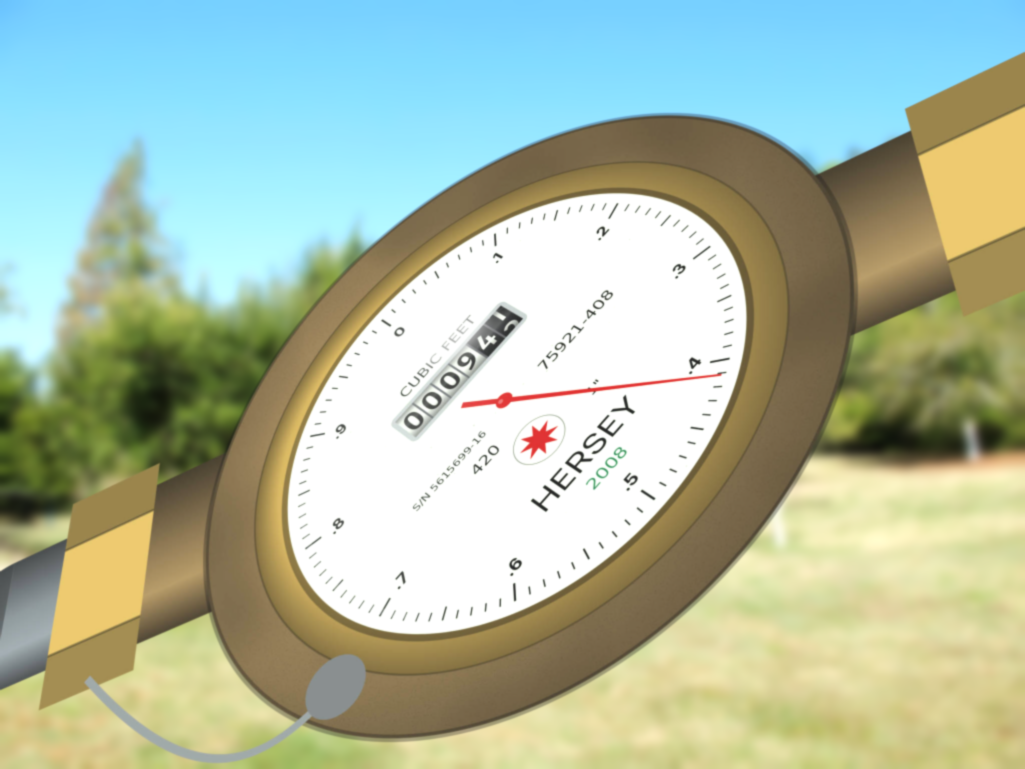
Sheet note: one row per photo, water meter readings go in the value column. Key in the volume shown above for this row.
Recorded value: 941.41 ft³
